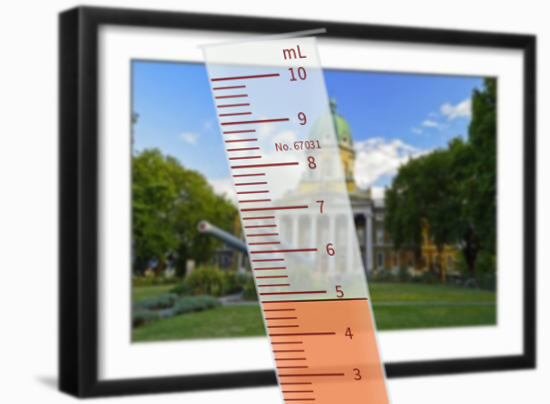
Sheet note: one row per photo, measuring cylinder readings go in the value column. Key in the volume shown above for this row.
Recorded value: 4.8 mL
